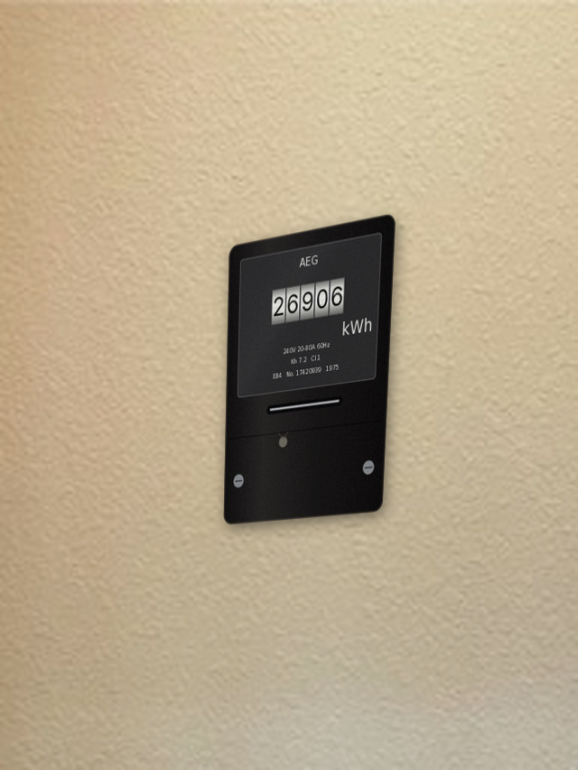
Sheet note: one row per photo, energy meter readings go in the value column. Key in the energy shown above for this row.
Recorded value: 26906 kWh
